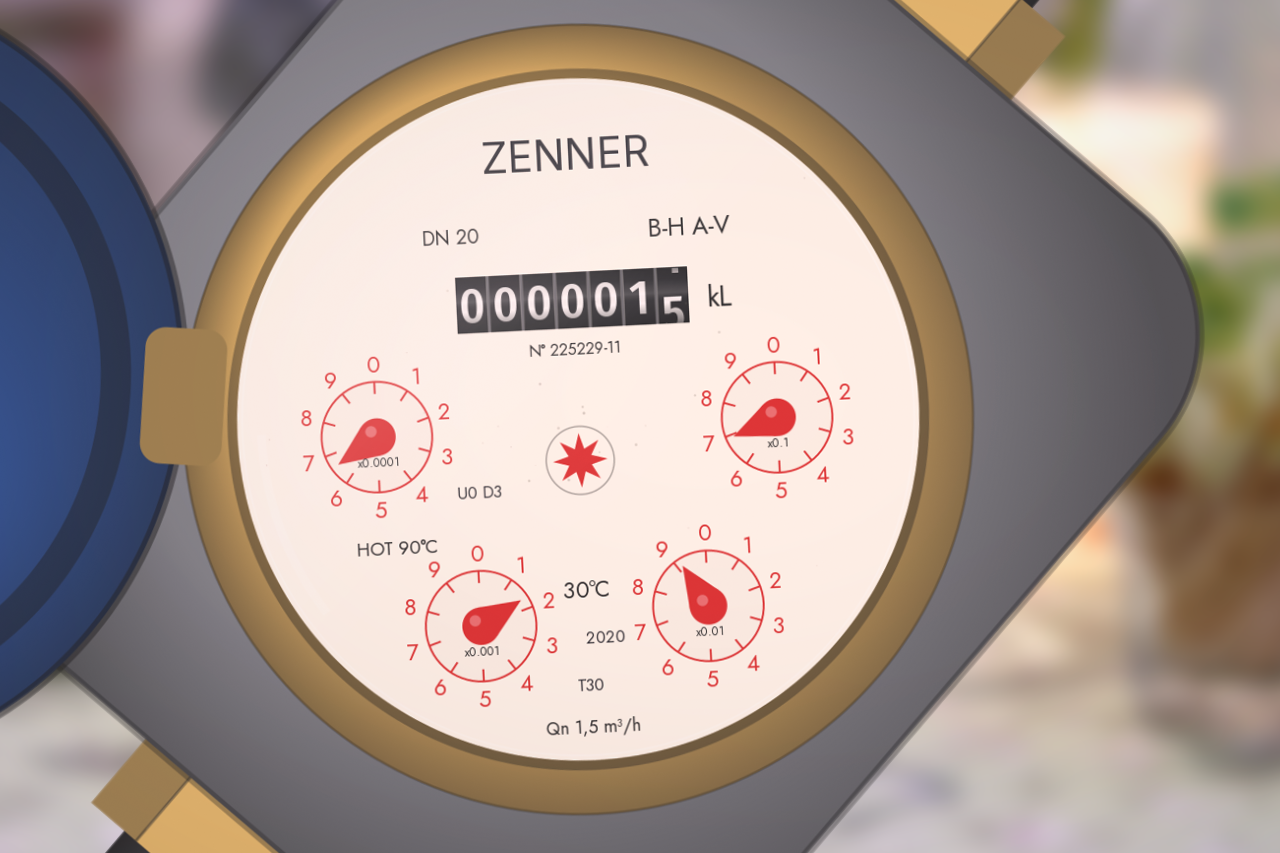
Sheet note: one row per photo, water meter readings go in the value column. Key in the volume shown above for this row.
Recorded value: 14.6916 kL
